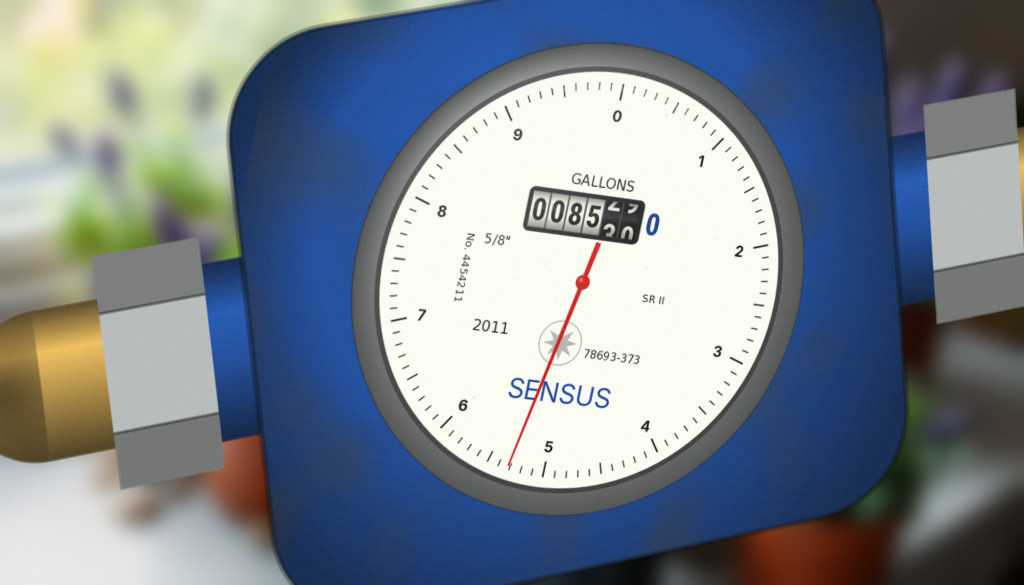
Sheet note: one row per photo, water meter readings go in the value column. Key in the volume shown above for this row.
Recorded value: 85295.3 gal
